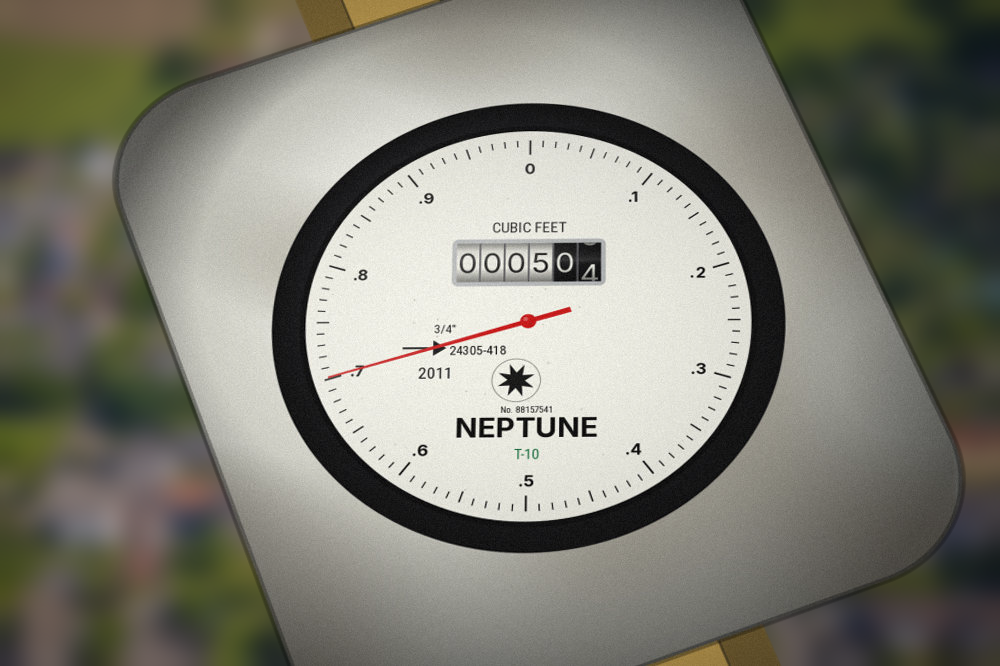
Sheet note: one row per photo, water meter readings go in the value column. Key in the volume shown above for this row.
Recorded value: 503.70 ft³
